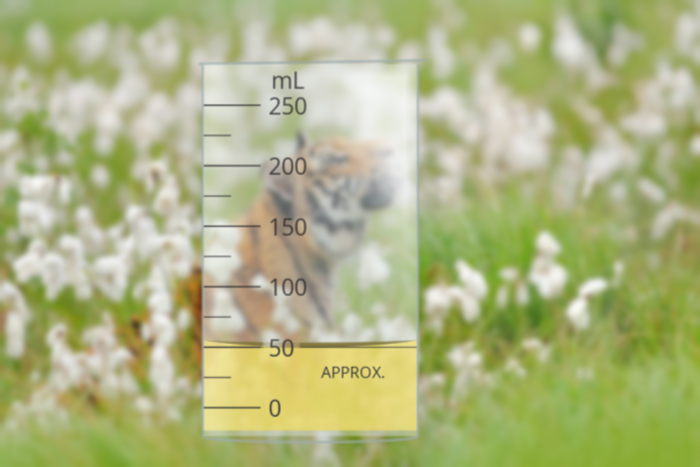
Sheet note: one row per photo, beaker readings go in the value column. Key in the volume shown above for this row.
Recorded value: 50 mL
